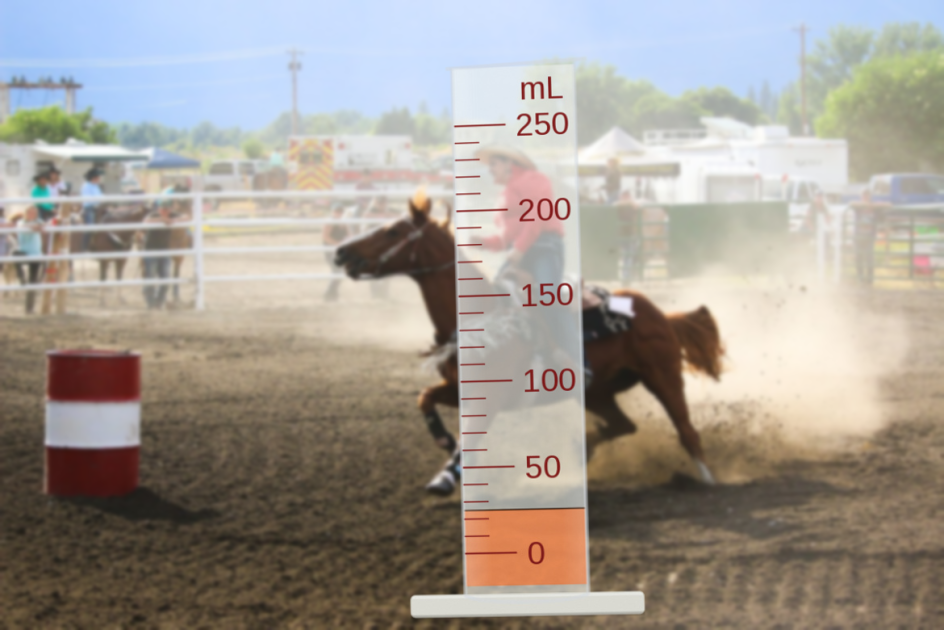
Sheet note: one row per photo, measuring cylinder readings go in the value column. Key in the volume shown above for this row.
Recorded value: 25 mL
